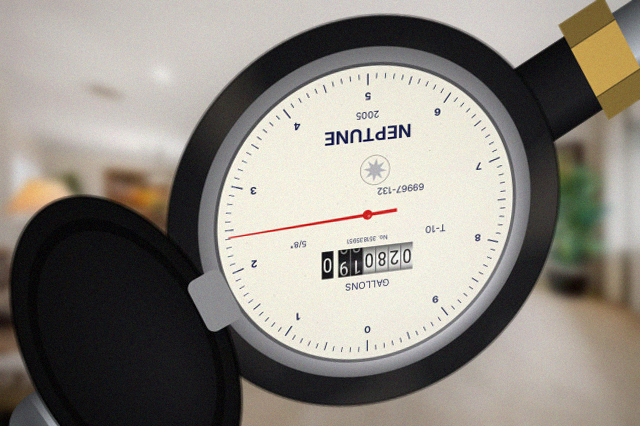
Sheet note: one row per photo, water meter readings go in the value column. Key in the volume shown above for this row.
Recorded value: 280192.4 gal
